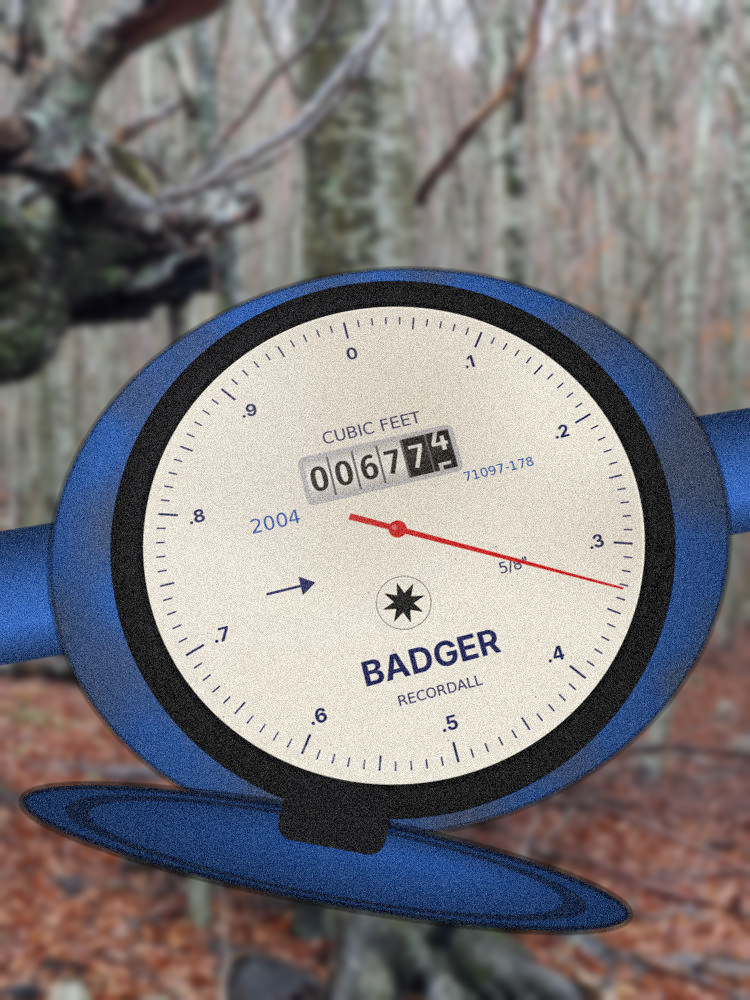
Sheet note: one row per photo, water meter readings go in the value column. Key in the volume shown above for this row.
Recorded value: 6774.33 ft³
